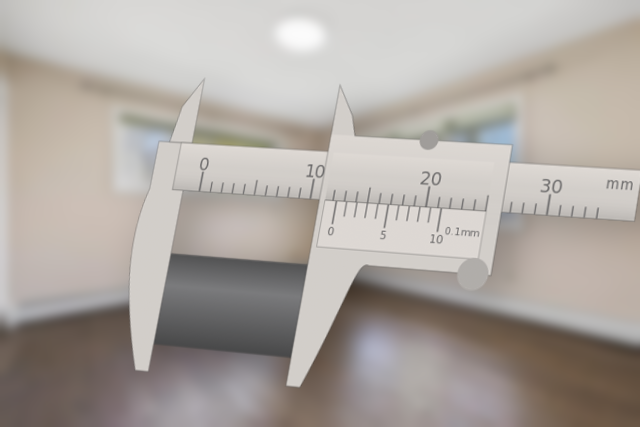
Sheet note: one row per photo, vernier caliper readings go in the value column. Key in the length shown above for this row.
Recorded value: 12.3 mm
